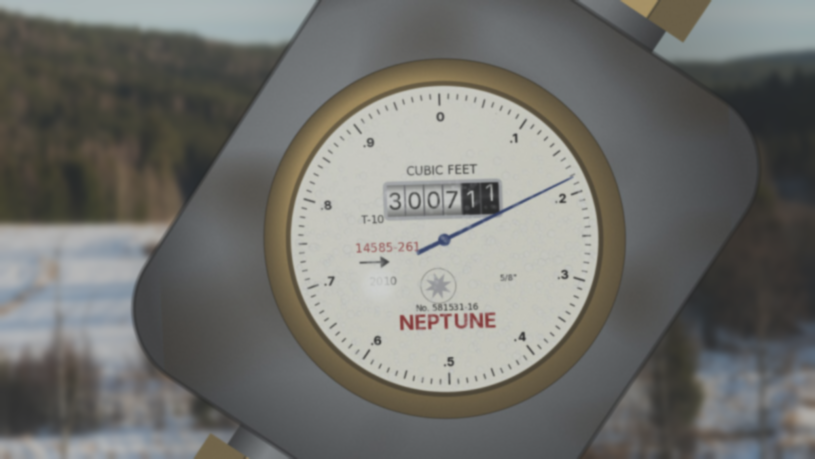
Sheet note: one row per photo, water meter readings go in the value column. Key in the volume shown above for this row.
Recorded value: 300711.18 ft³
